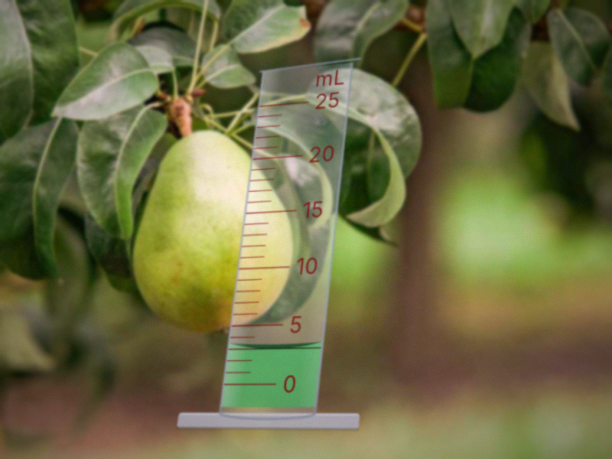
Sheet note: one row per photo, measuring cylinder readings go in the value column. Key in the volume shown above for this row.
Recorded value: 3 mL
